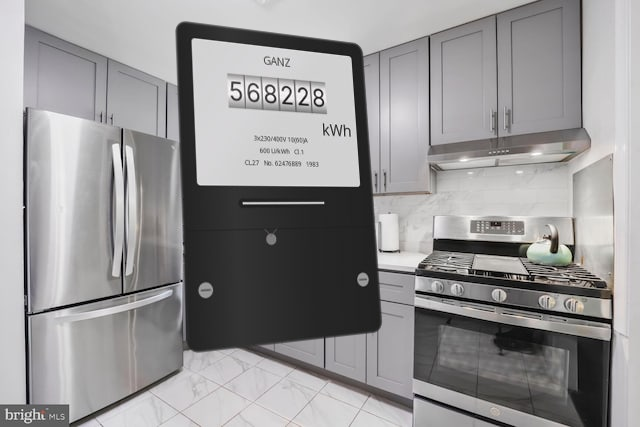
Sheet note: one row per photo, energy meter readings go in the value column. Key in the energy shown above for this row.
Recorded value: 568228 kWh
